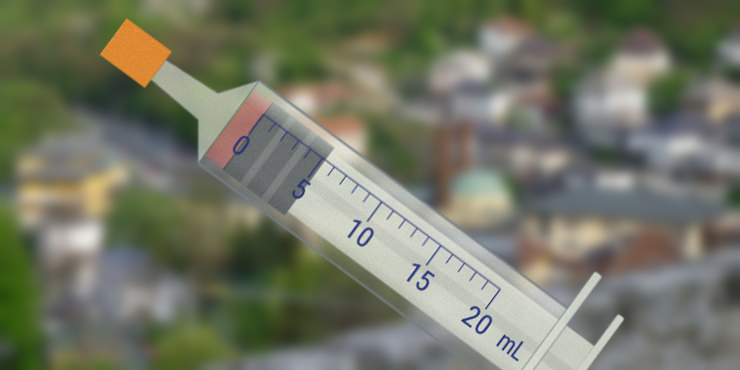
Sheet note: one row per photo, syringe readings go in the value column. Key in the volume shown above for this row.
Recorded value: 0 mL
